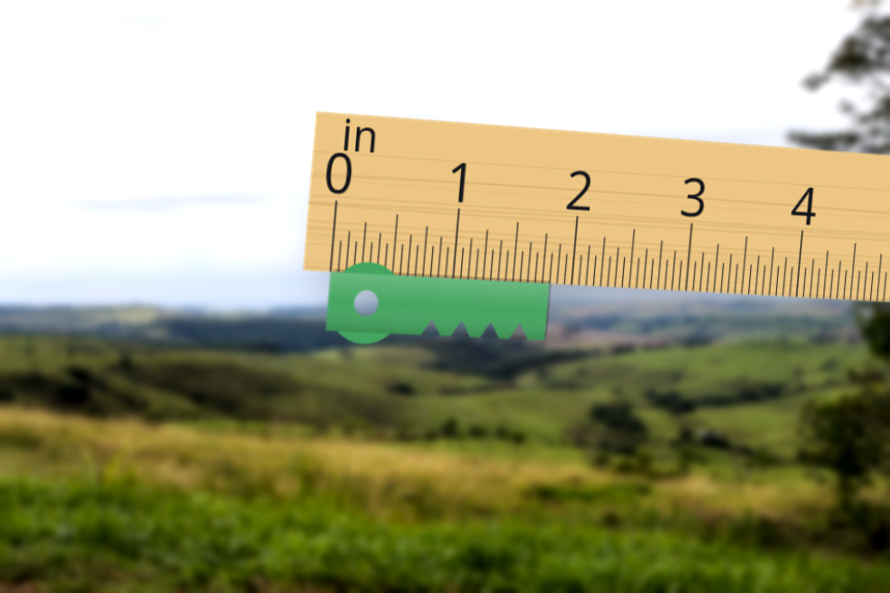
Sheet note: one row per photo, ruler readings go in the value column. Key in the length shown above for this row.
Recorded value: 1.8125 in
